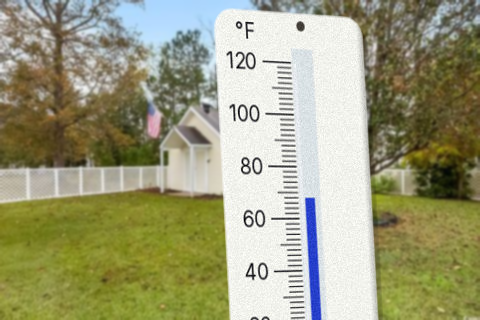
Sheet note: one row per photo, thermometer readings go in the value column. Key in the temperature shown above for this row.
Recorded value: 68 °F
